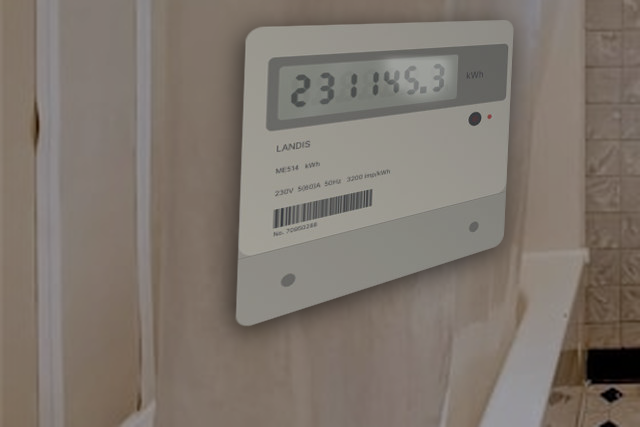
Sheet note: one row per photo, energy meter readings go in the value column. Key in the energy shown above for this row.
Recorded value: 231145.3 kWh
